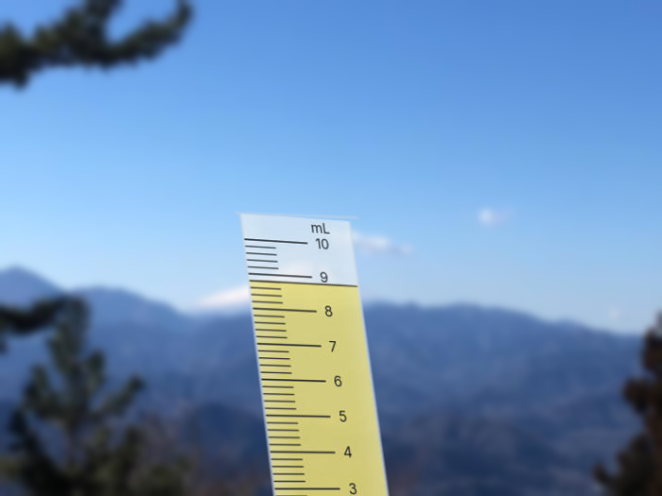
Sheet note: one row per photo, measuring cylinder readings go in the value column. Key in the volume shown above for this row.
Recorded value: 8.8 mL
